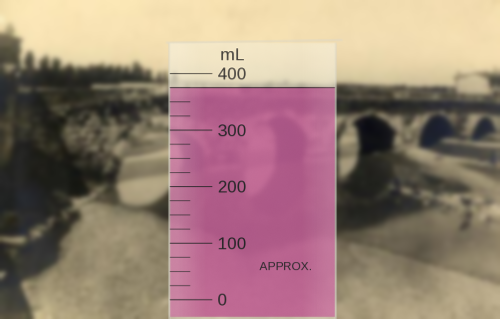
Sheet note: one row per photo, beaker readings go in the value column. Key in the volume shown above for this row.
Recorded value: 375 mL
